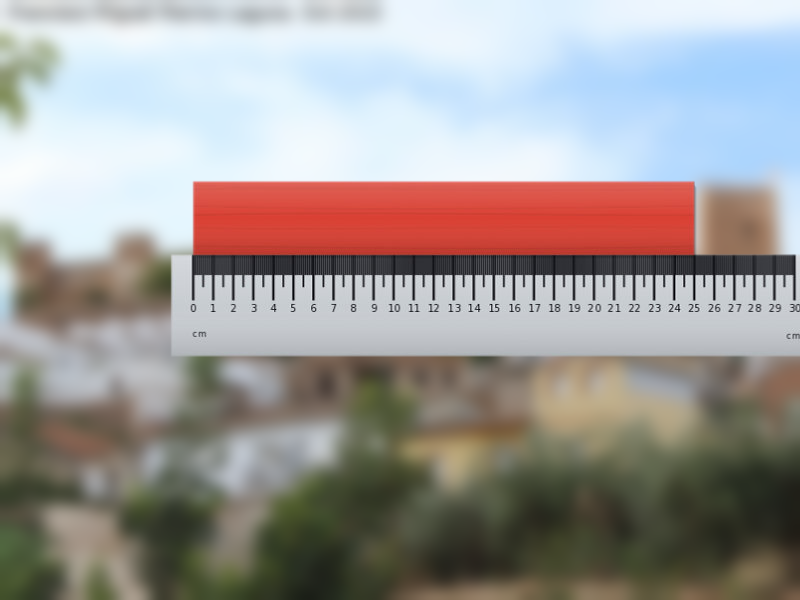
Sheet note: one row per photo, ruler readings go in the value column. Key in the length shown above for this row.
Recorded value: 25 cm
